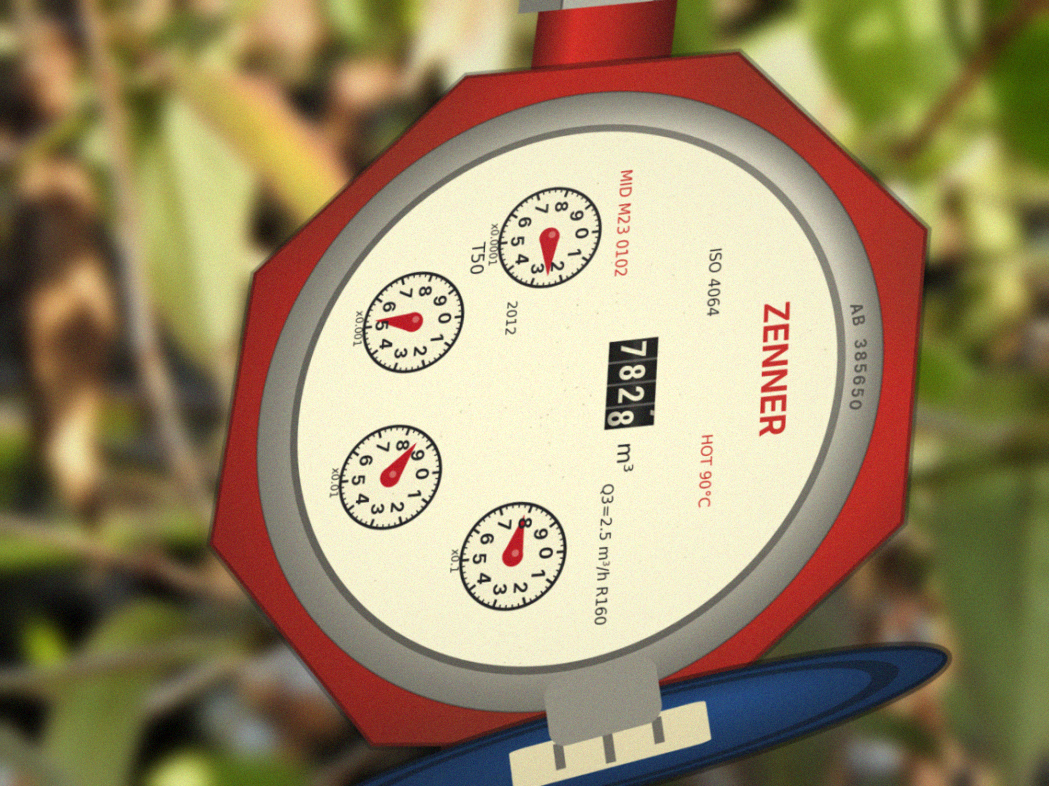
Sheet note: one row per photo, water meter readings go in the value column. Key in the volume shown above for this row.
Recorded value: 7827.7852 m³
